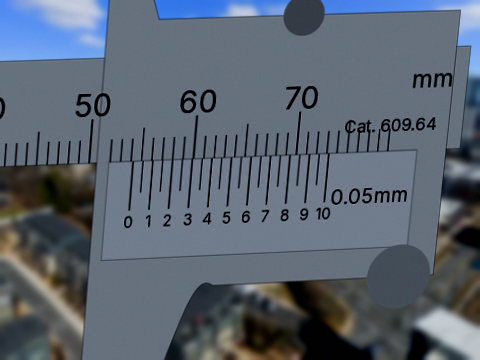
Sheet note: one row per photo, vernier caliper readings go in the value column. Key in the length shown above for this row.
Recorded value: 54.2 mm
